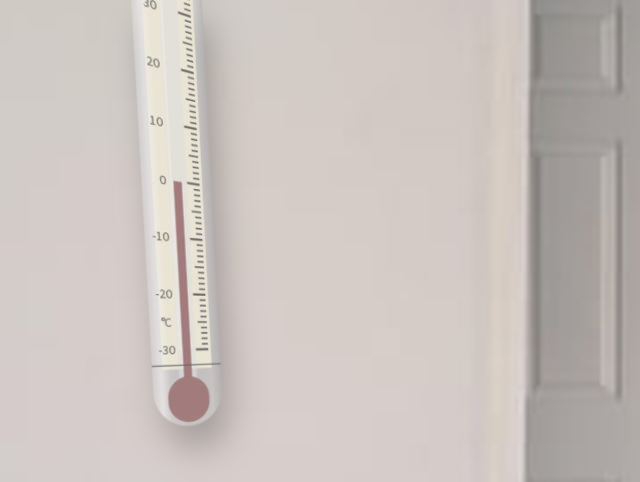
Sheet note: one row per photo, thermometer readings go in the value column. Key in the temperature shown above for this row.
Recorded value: 0 °C
